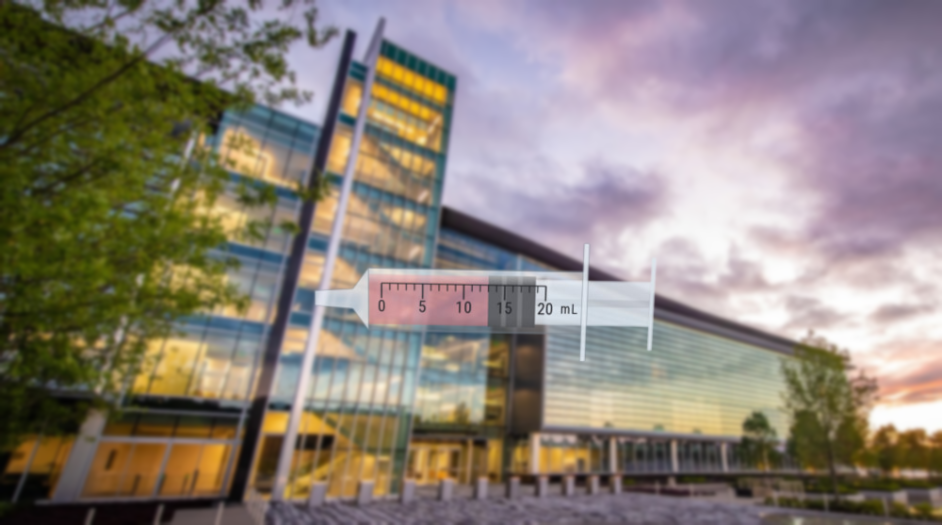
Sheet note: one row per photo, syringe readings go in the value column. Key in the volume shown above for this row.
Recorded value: 13 mL
